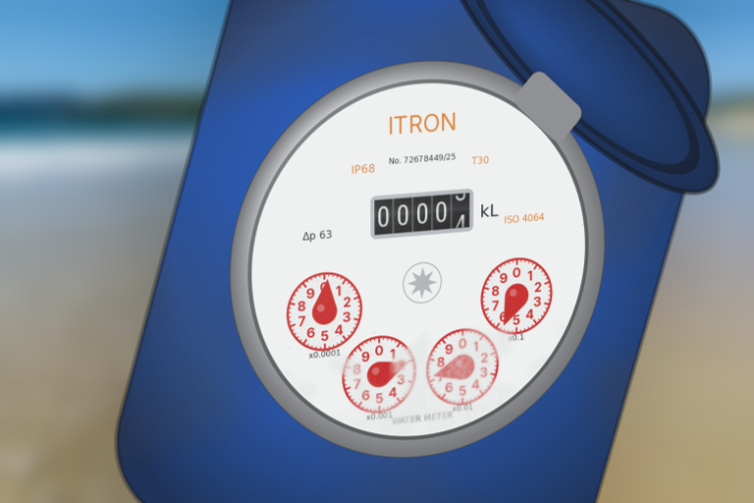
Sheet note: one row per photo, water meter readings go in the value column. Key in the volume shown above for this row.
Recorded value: 3.5720 kL
